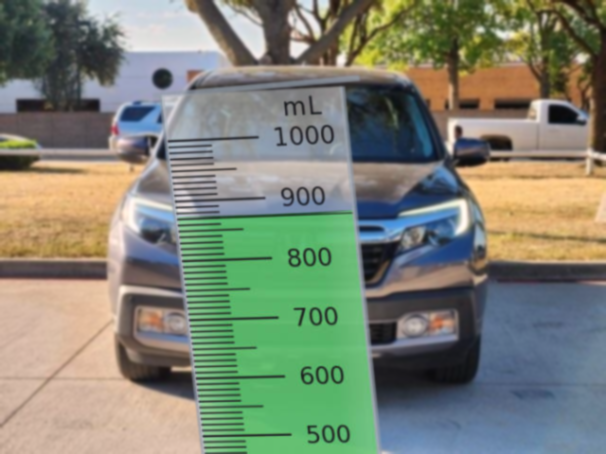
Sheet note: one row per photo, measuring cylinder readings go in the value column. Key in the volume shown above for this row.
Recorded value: 870 mL
